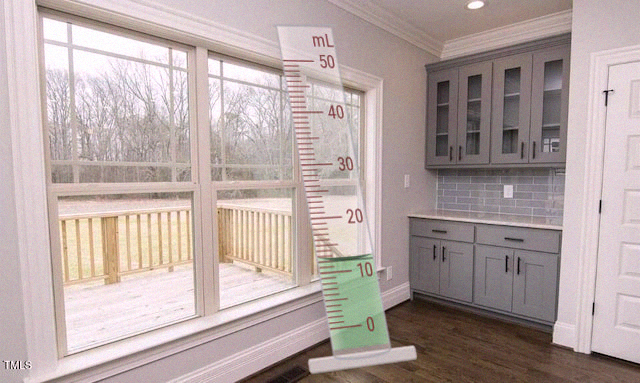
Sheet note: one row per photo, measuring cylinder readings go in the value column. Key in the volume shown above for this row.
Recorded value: 12 mL
